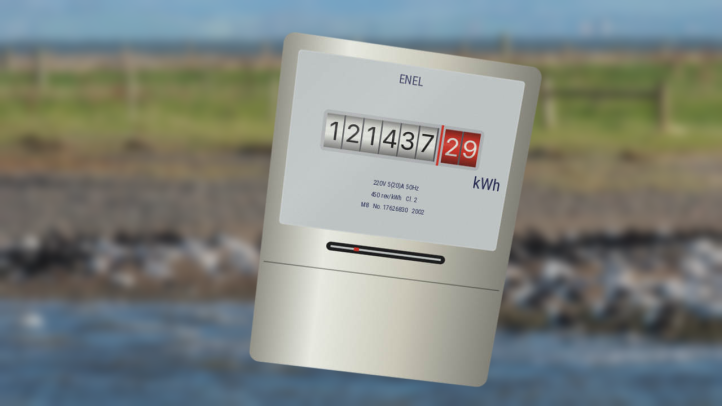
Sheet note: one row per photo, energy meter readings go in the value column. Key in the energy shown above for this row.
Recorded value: 121437.29 kWh
